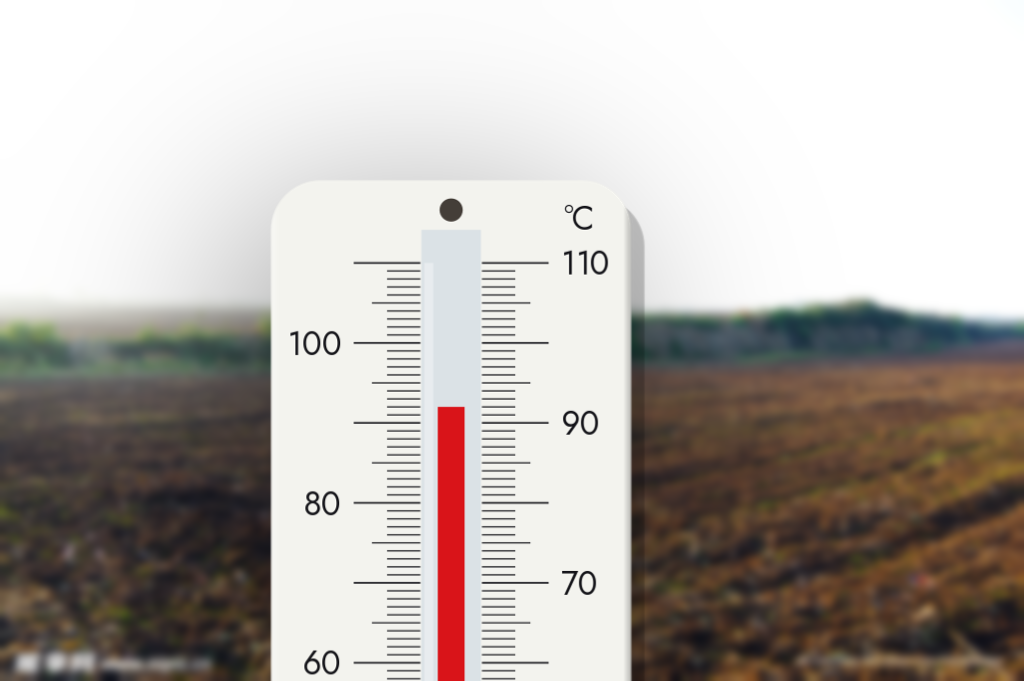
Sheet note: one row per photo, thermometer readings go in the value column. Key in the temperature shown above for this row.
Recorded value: 92 °C
